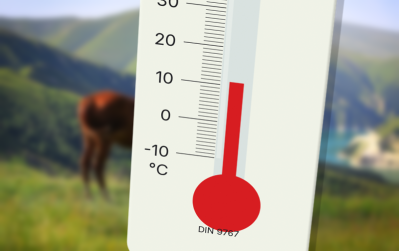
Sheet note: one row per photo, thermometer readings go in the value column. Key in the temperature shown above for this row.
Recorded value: 11 °C
